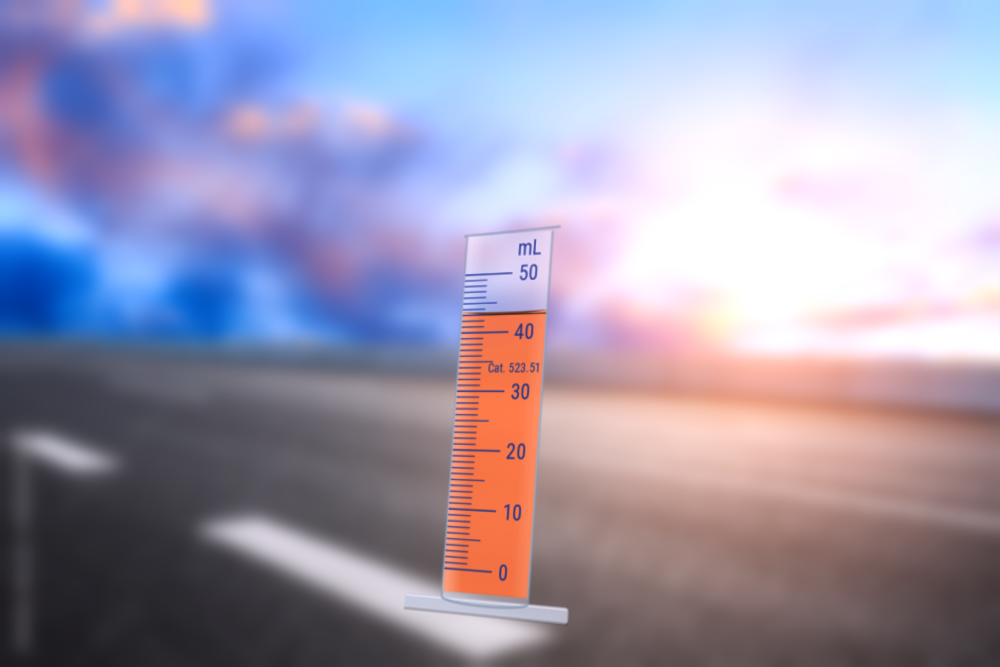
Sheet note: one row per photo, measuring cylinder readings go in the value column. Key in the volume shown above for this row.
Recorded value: 43 mL
